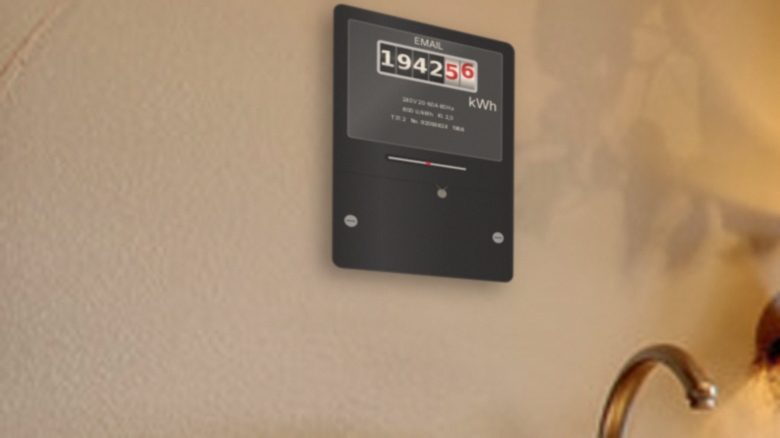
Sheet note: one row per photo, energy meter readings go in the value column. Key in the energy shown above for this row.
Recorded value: 1942.56 kWh
